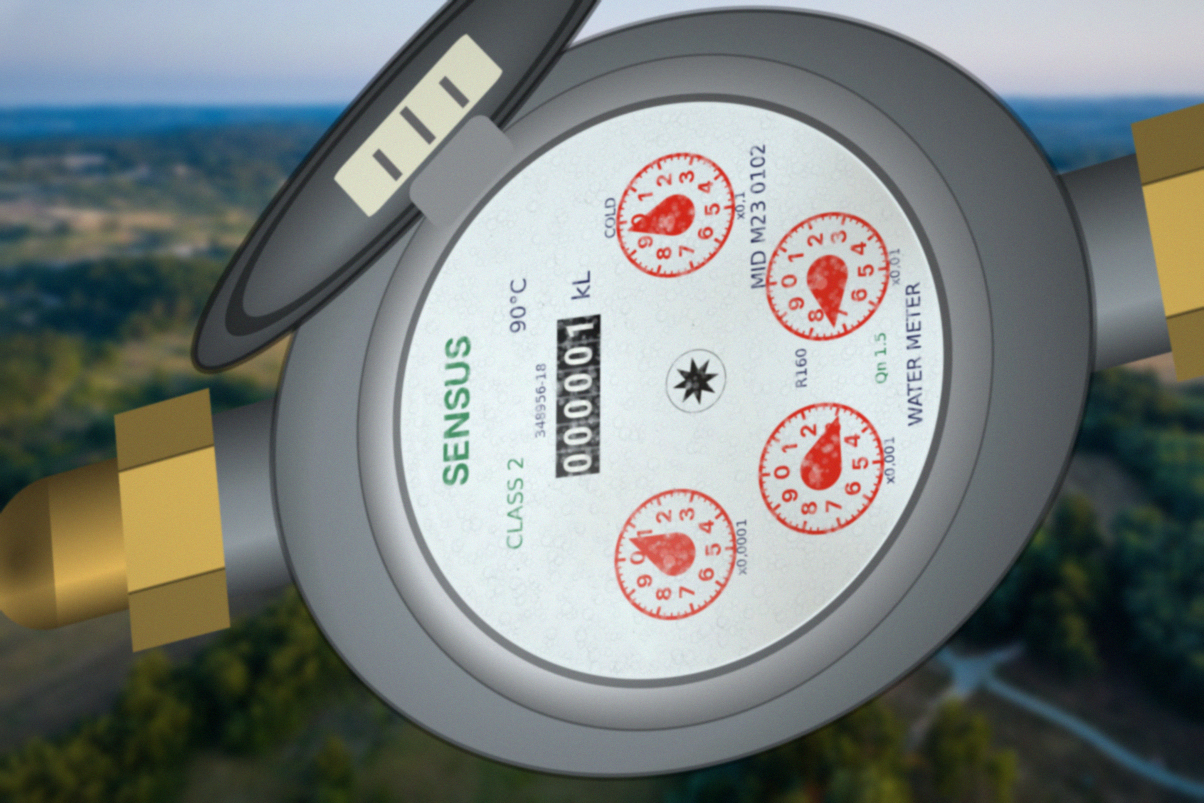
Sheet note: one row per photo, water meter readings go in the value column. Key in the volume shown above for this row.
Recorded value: 0.9730 kL
